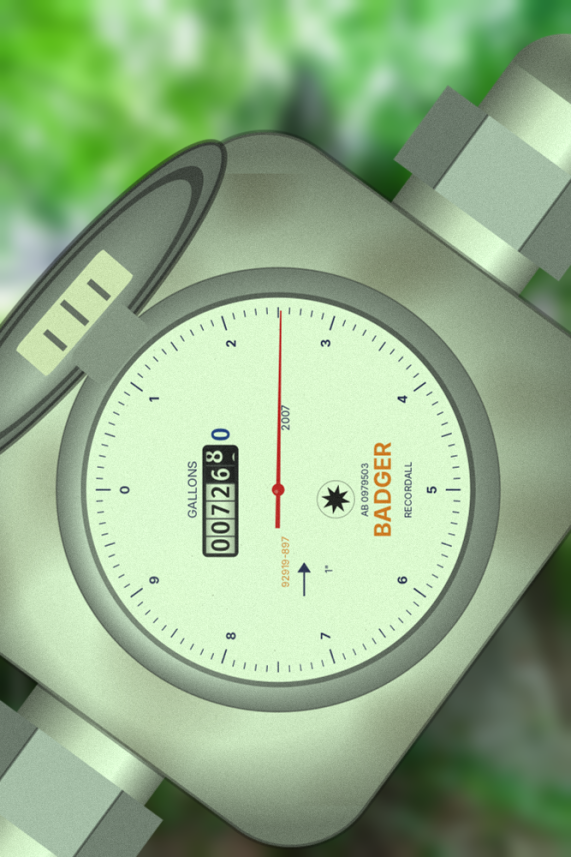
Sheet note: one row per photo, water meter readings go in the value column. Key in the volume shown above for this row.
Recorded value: 72682.5 gal
